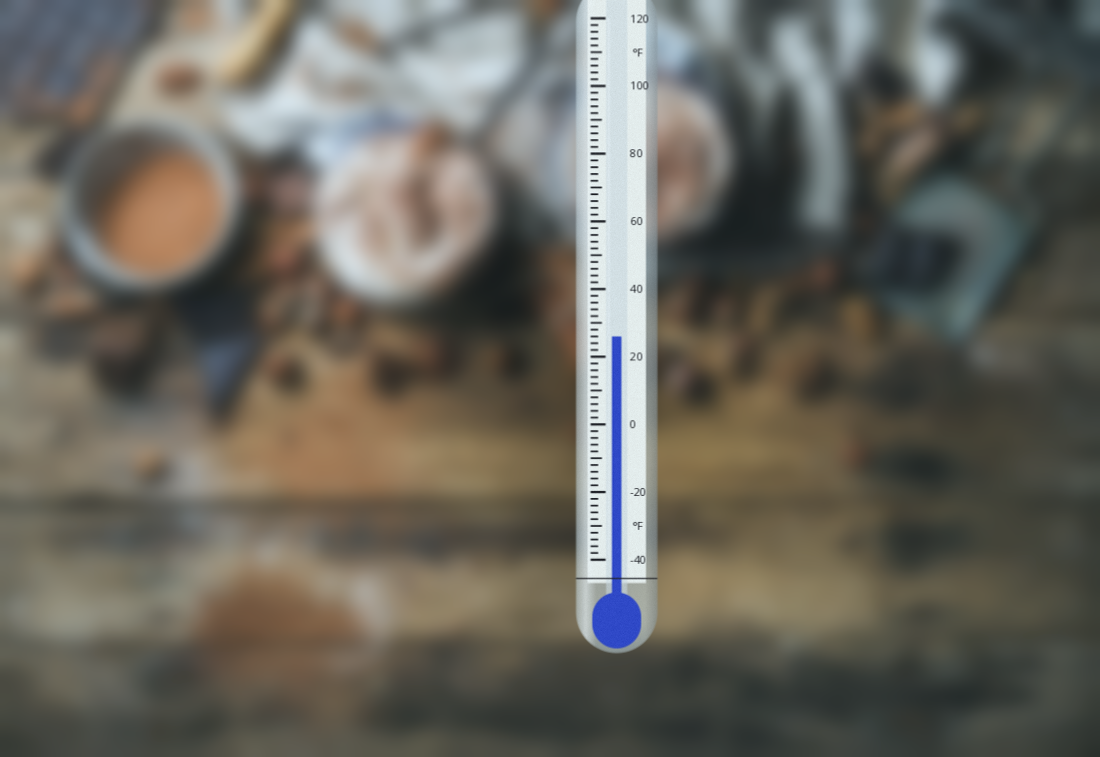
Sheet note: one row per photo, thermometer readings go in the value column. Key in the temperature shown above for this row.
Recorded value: 26 °F
